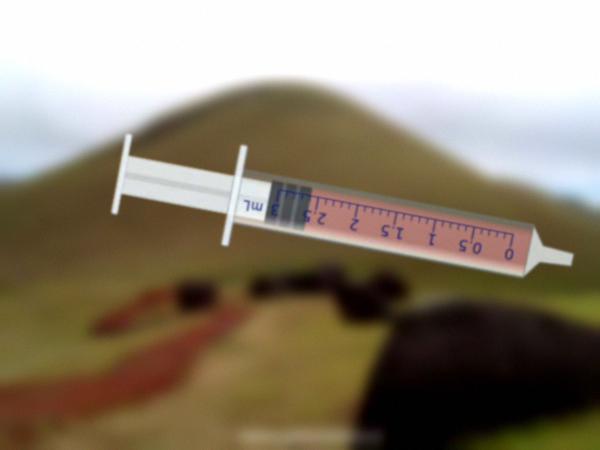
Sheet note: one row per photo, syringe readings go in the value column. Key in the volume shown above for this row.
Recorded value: 2.6 mL
